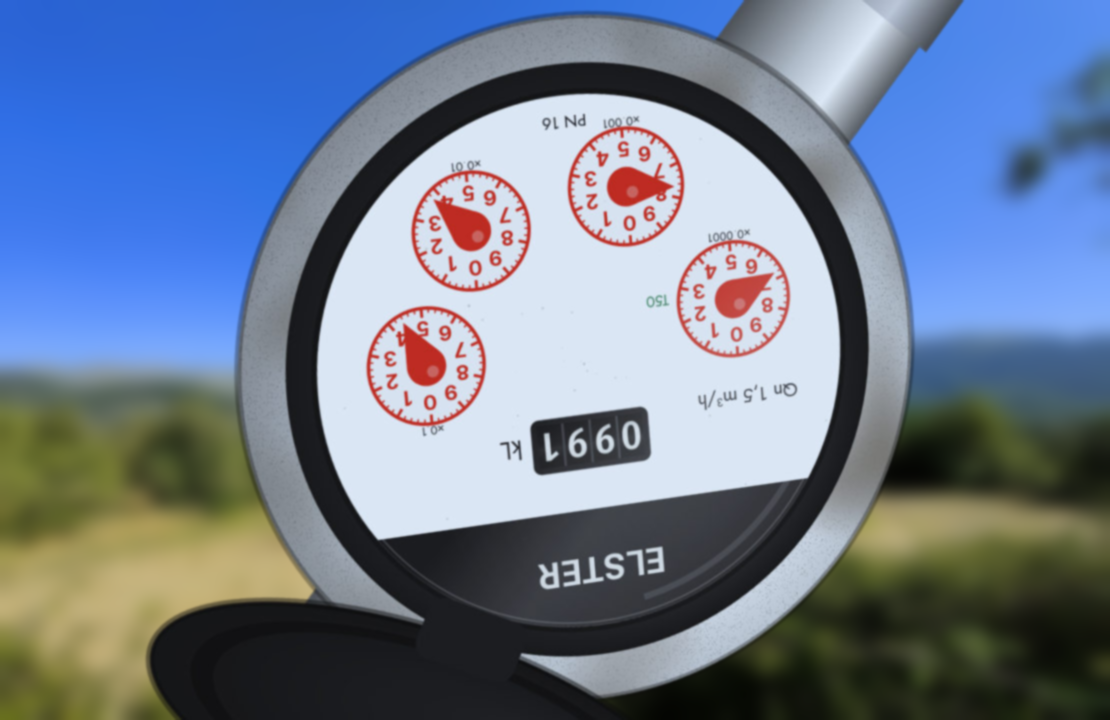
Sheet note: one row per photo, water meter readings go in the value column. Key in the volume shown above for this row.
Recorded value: 991.4376 kL
